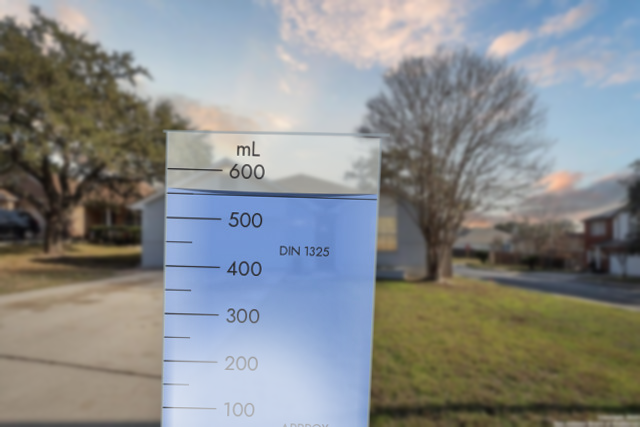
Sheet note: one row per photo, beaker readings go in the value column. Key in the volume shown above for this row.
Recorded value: 550 mL
